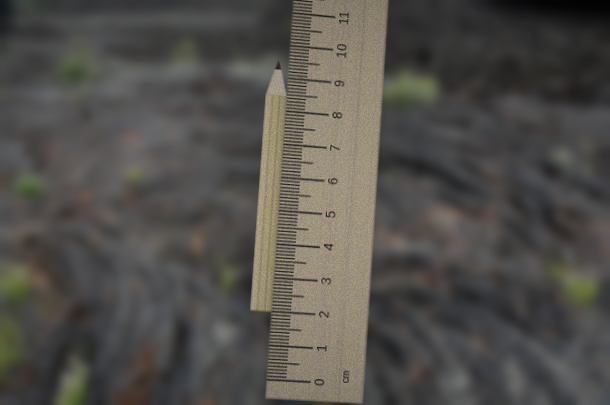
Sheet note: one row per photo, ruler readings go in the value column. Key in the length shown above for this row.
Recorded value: 7.5 cm
